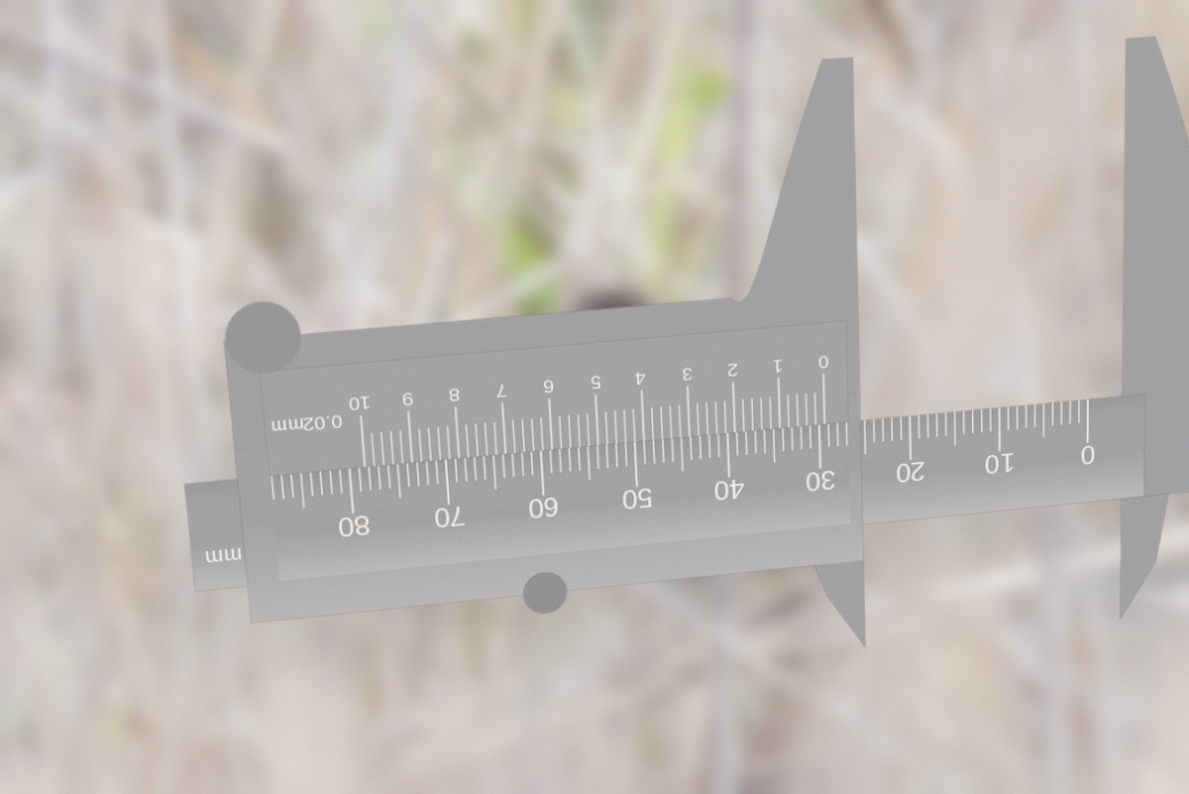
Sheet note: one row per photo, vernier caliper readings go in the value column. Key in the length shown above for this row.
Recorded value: 29.4 mm
